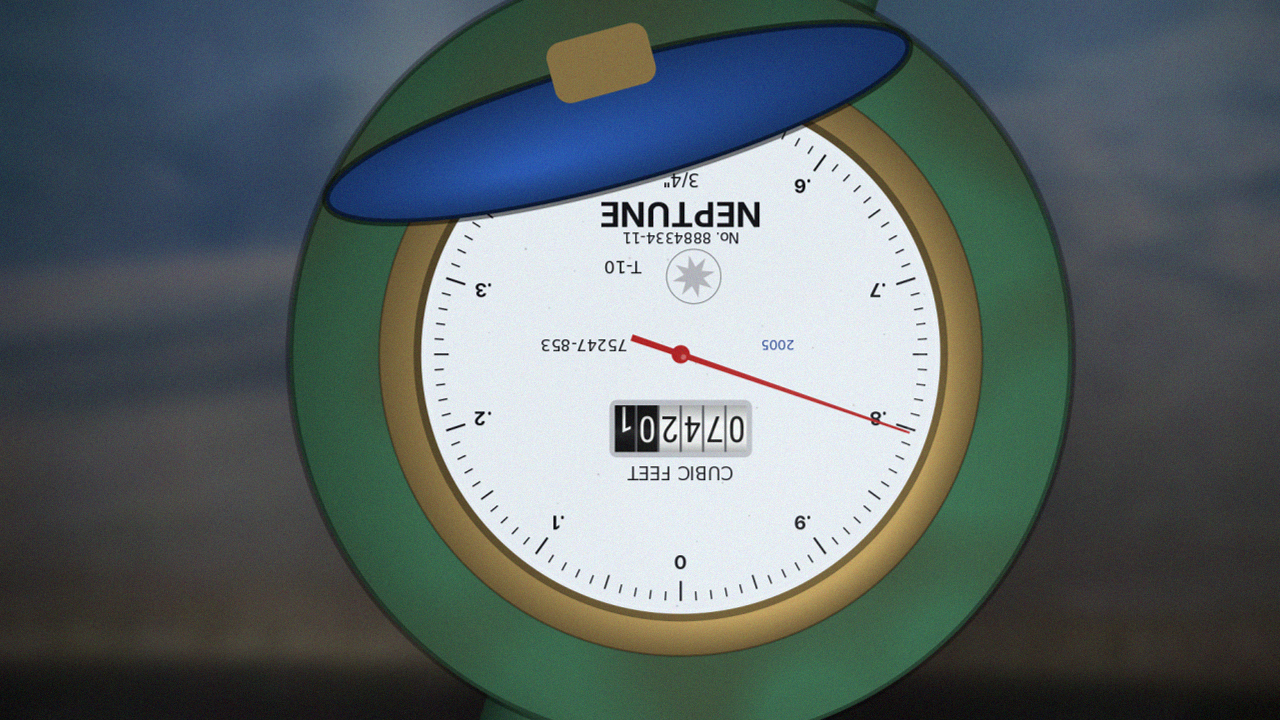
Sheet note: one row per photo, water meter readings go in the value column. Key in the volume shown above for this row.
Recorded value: 74200.80 ft³
